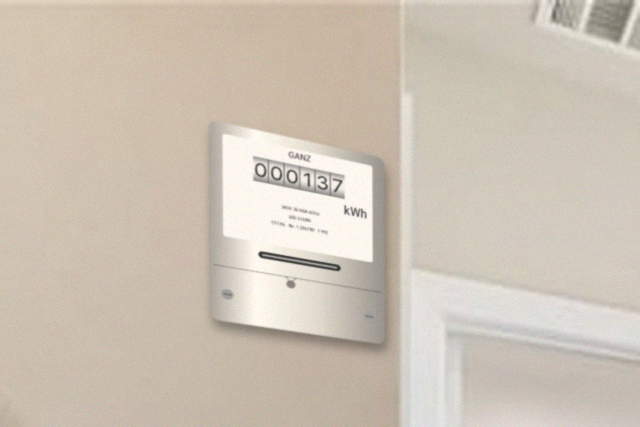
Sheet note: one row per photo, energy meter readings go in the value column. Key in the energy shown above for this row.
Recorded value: 137 kWh
